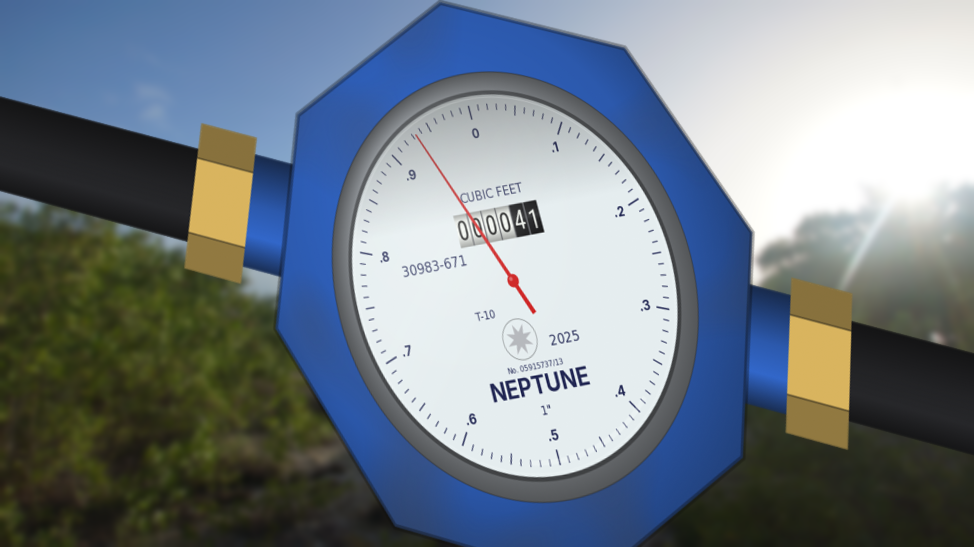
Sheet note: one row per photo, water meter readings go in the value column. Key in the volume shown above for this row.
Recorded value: 40.93 ft³
